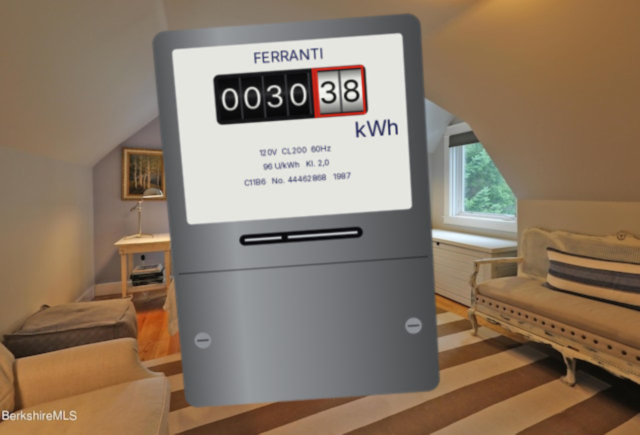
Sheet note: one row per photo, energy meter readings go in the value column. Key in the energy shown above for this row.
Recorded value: 30.38 kWh
